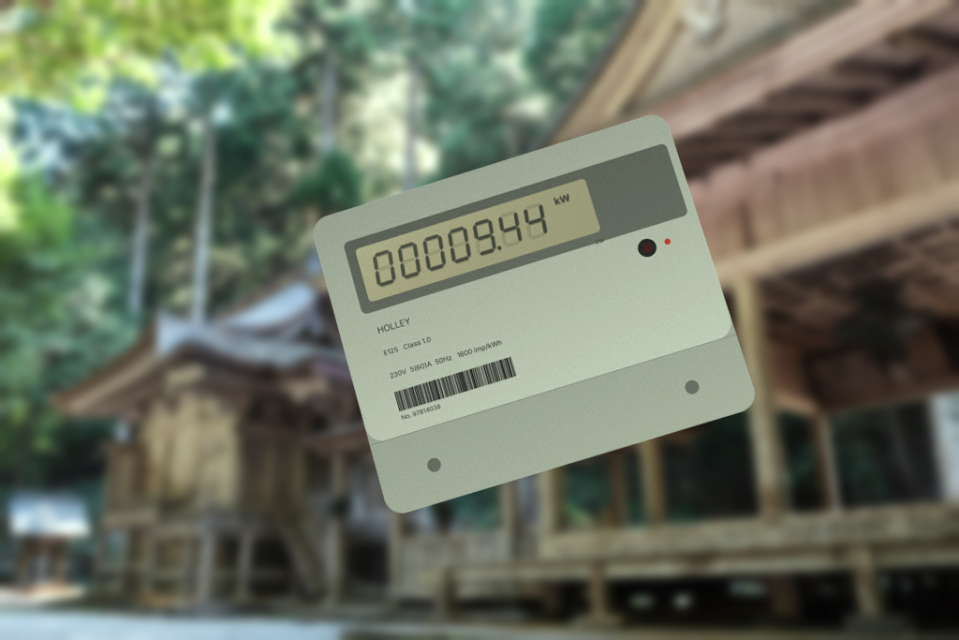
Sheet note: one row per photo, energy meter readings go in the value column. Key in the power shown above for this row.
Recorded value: 9.44 kW
